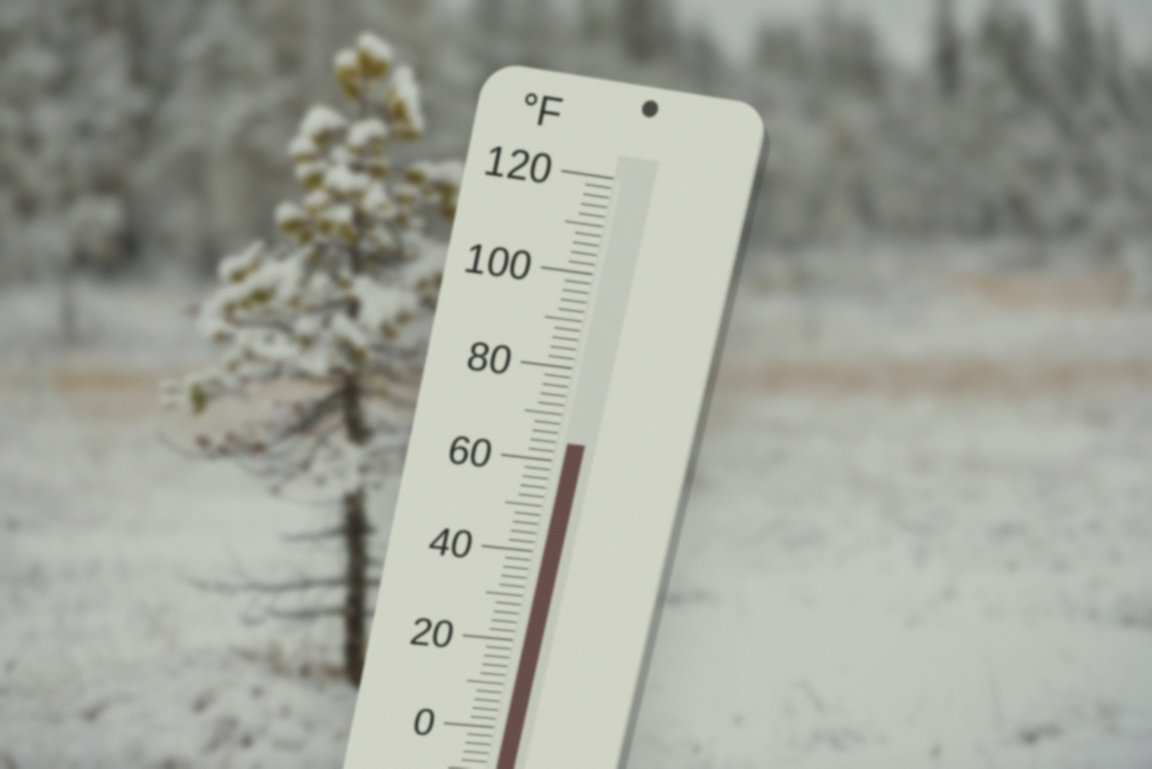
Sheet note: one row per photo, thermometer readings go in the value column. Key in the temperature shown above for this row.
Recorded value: 64 °F
